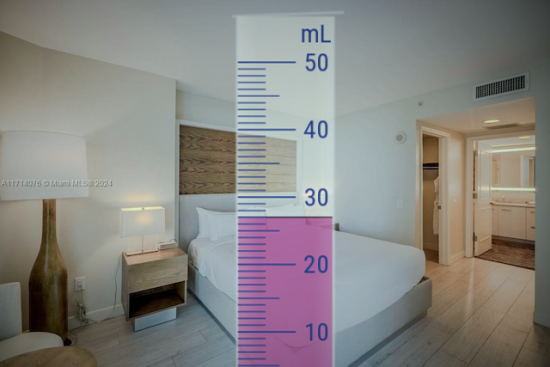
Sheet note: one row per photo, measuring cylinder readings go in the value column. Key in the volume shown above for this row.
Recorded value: 27 mL
